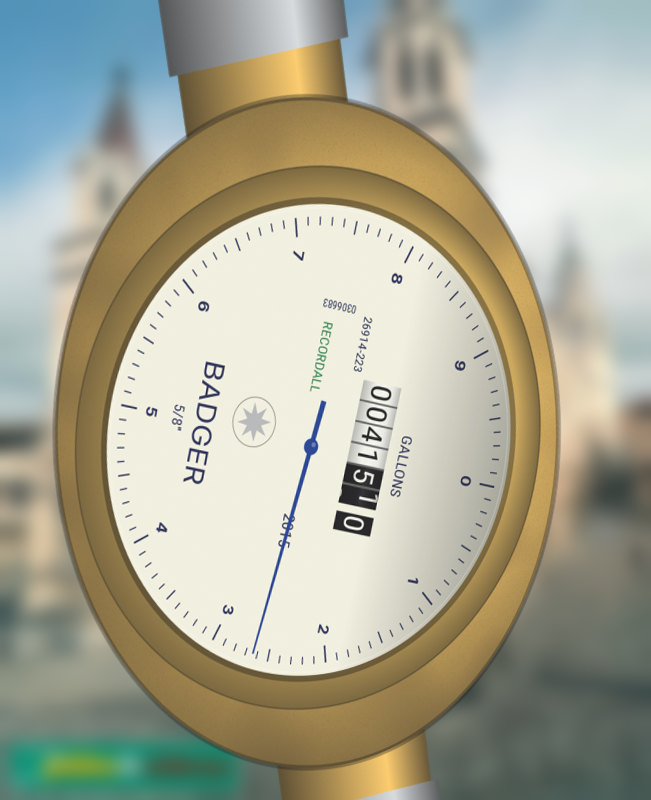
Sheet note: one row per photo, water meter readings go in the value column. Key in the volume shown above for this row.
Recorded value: 41512.6 gal
